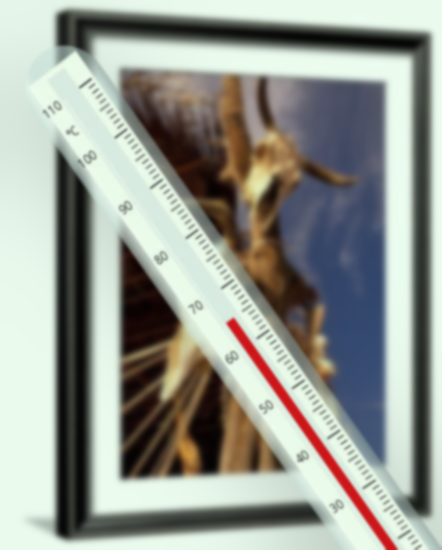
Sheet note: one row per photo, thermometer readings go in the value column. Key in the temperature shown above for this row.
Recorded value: 65 °C
